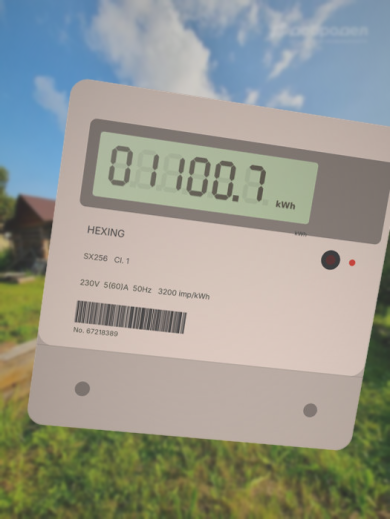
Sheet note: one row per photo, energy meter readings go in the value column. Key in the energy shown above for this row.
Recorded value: 1100.7 kWh
